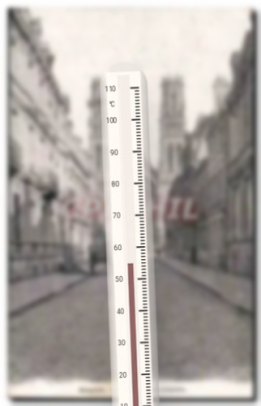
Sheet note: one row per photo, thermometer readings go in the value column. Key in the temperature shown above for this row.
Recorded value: 55 °C
